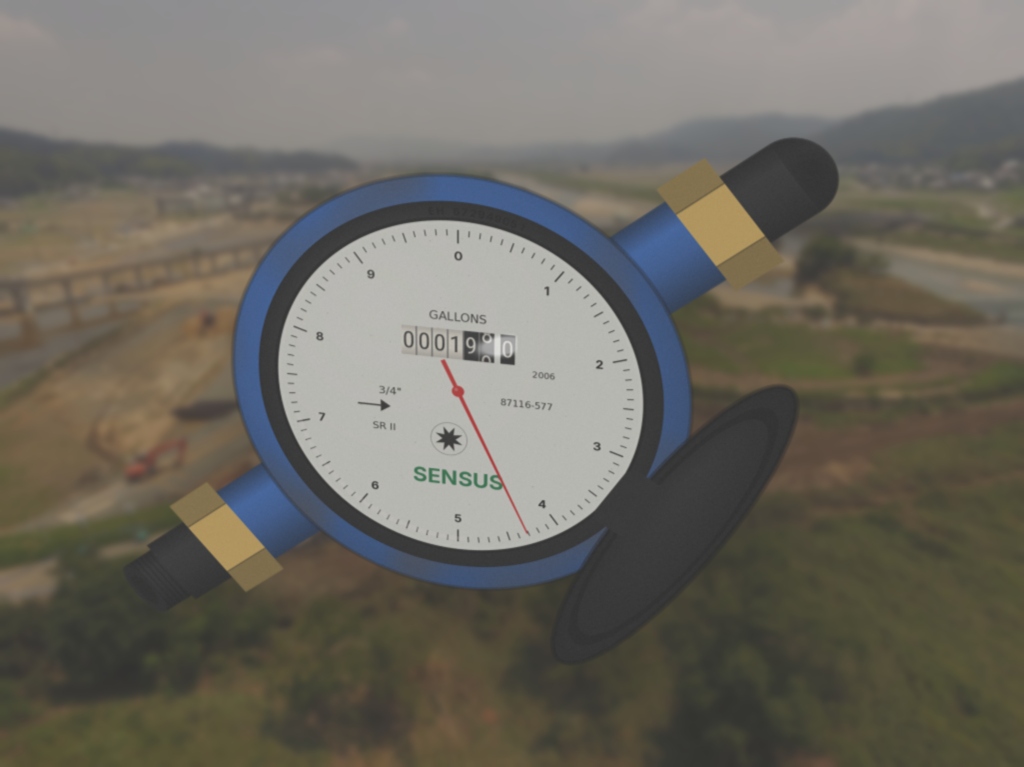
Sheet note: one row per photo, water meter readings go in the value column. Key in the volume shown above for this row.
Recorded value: 1984.3 gal
